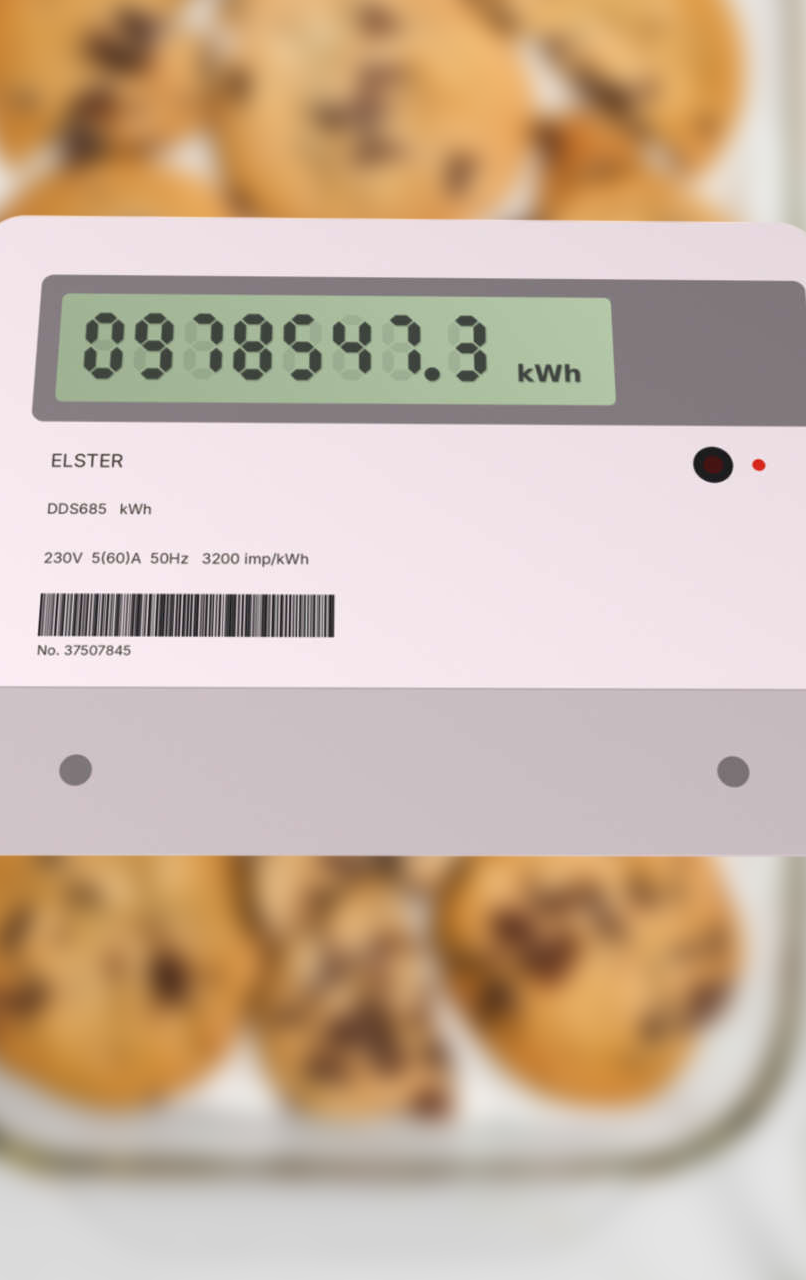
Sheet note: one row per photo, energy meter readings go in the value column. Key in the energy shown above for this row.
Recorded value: 978547.3 kWh
